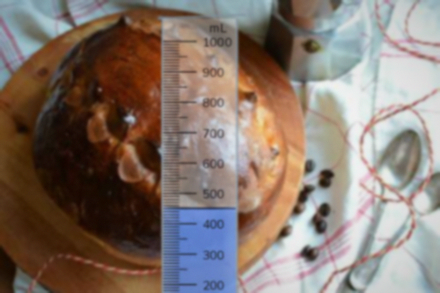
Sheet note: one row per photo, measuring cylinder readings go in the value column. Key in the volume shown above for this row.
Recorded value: 450 mL
